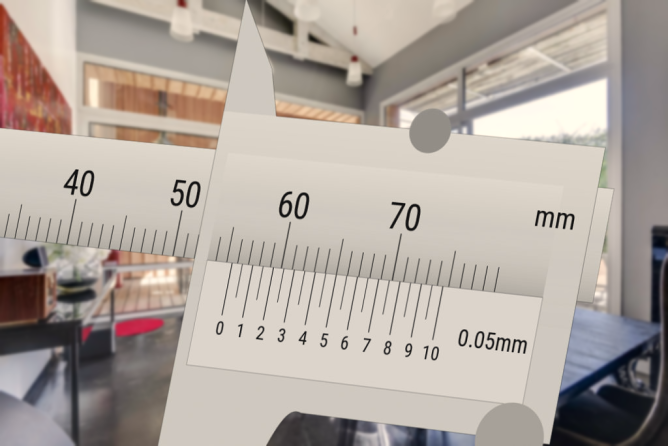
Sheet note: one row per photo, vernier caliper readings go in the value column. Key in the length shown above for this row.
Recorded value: 55.5 mm
